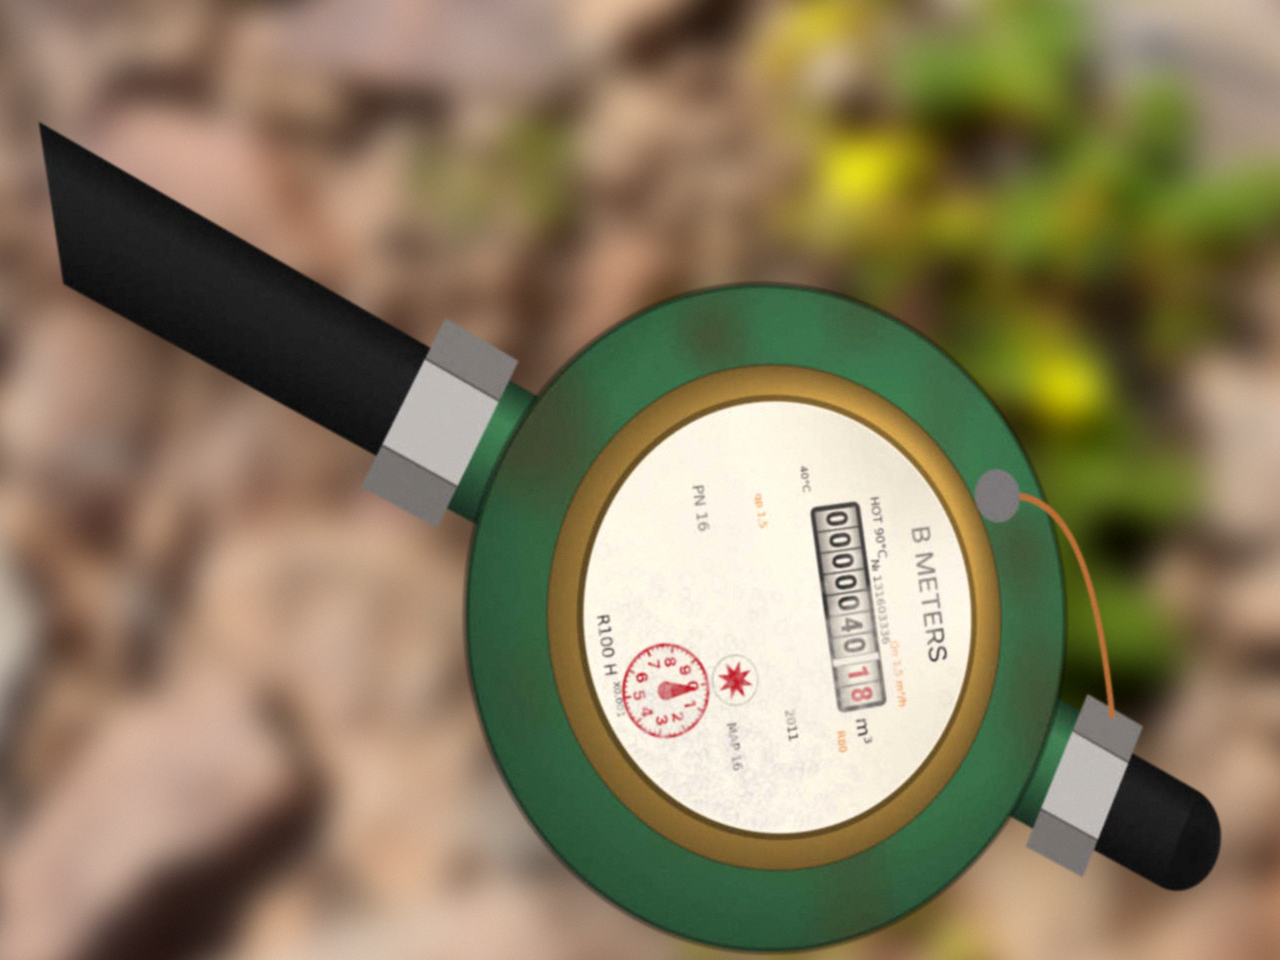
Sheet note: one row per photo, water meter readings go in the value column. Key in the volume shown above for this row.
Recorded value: 40.180 m³
